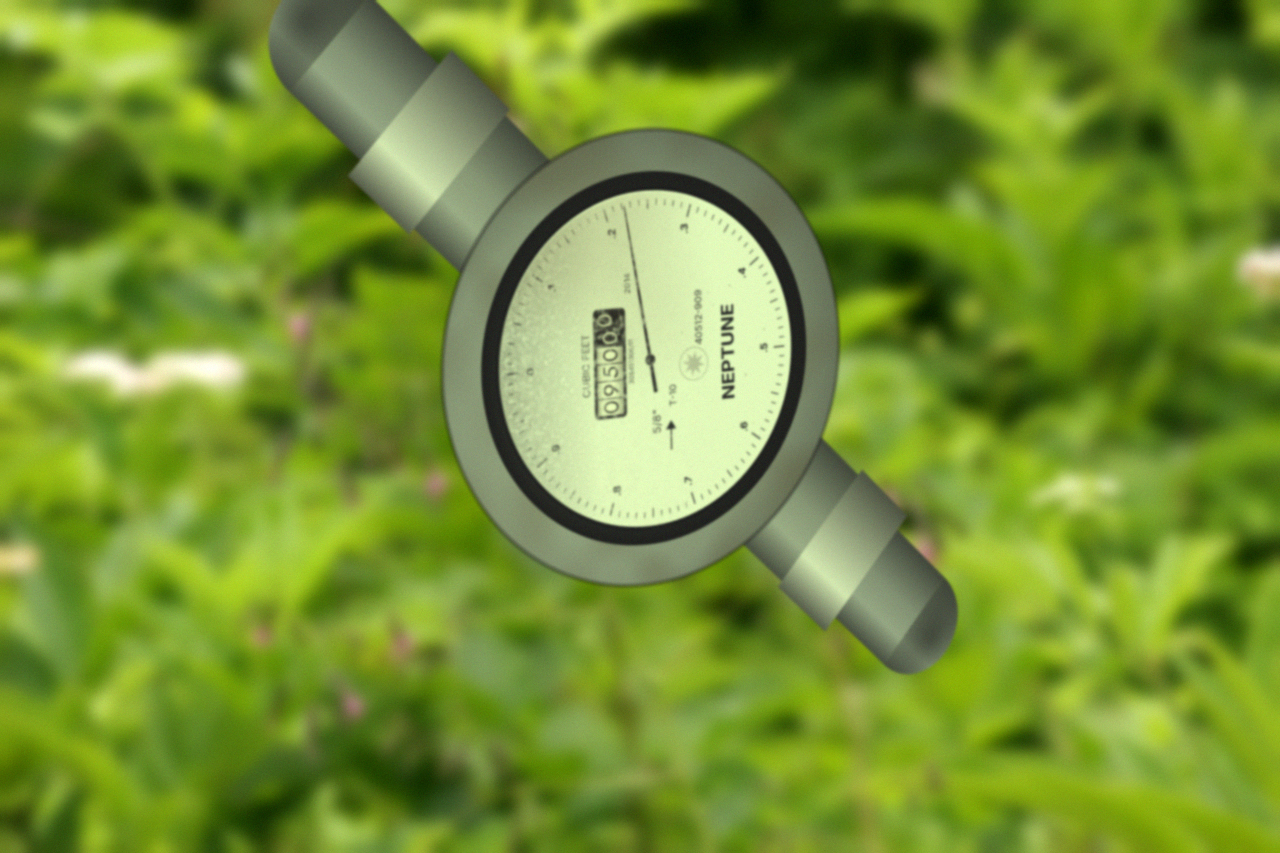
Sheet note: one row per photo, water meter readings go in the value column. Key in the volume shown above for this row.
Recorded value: 95000.22 ft³
